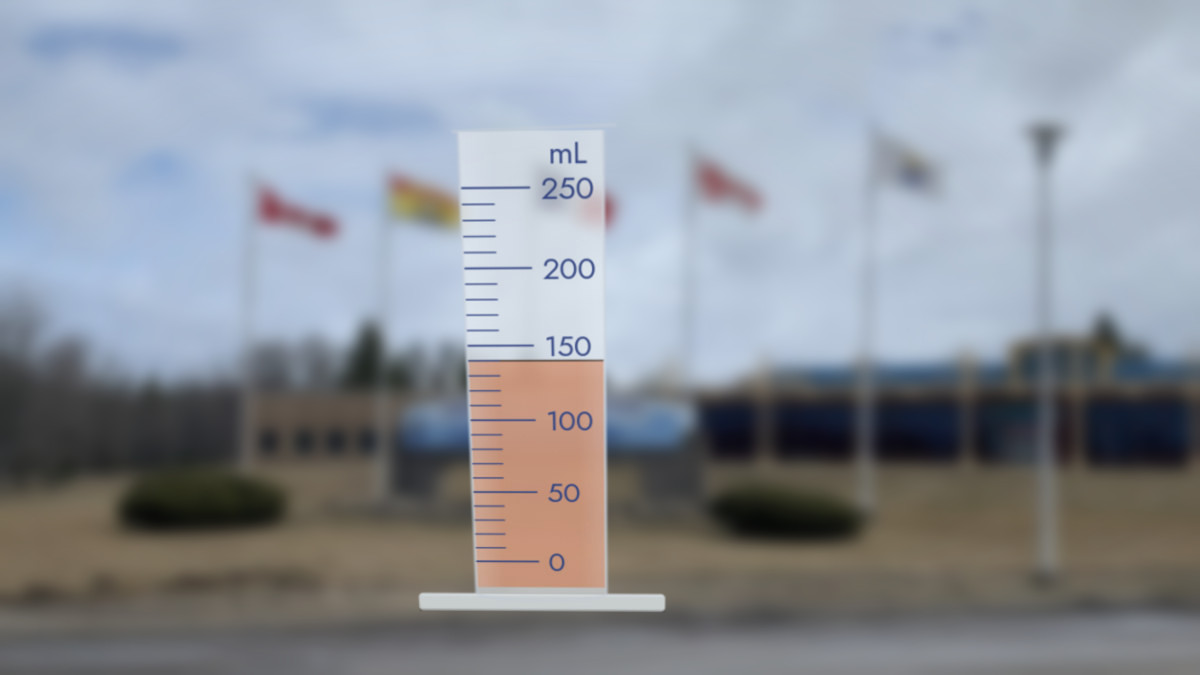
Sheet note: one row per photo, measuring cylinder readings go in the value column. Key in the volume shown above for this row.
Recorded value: 140 mL
